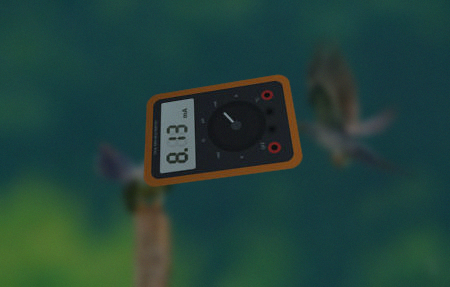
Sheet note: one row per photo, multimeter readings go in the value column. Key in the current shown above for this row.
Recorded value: 8.13 mA
